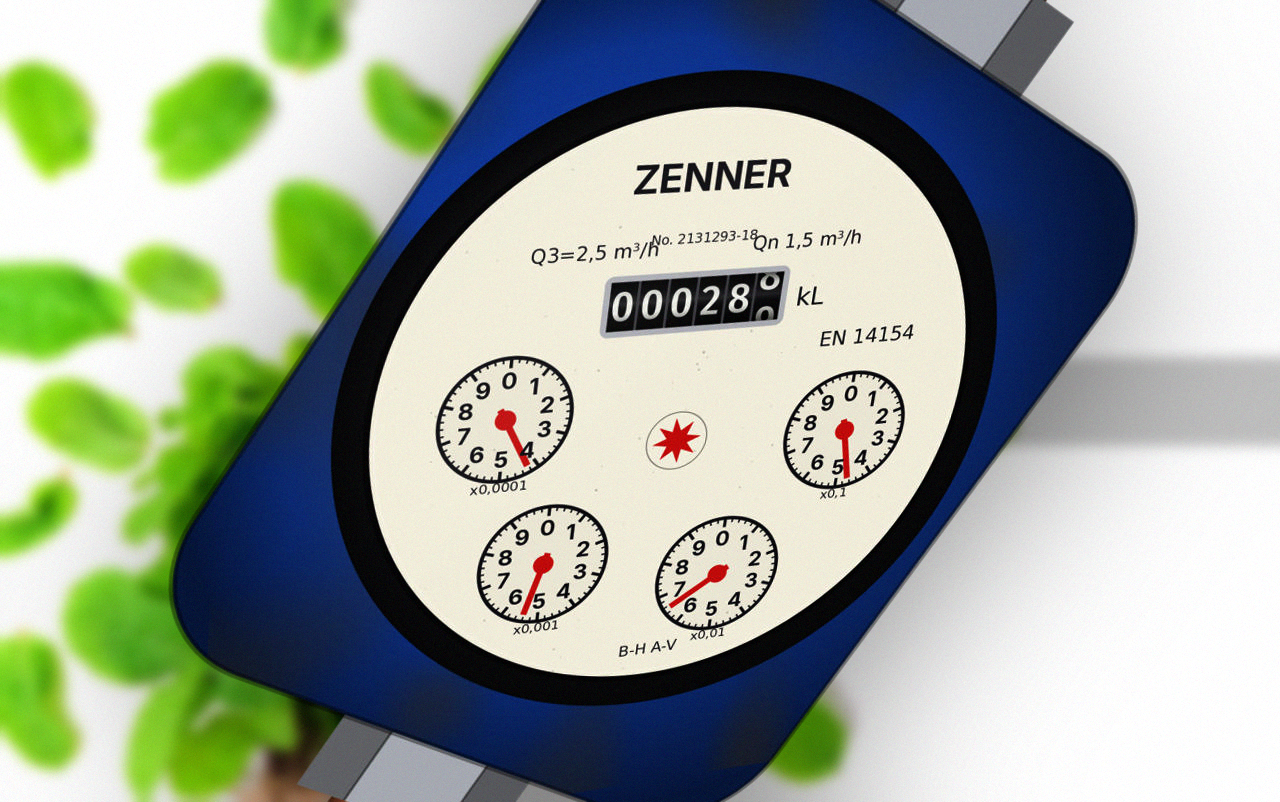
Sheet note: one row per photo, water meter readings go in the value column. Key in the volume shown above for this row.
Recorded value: 288.4654 kL
